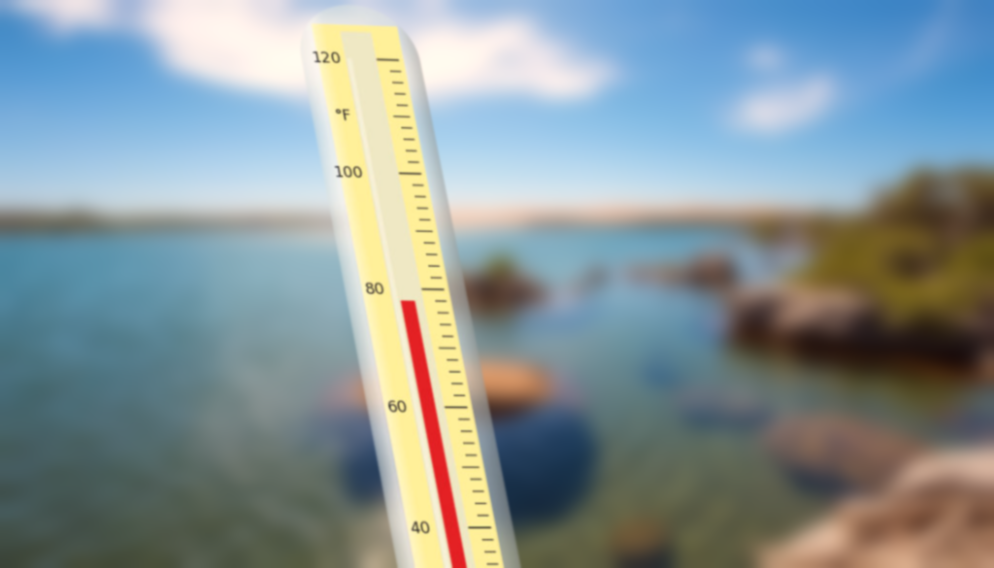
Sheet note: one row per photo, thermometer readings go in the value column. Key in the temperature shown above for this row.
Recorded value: 78 °F
